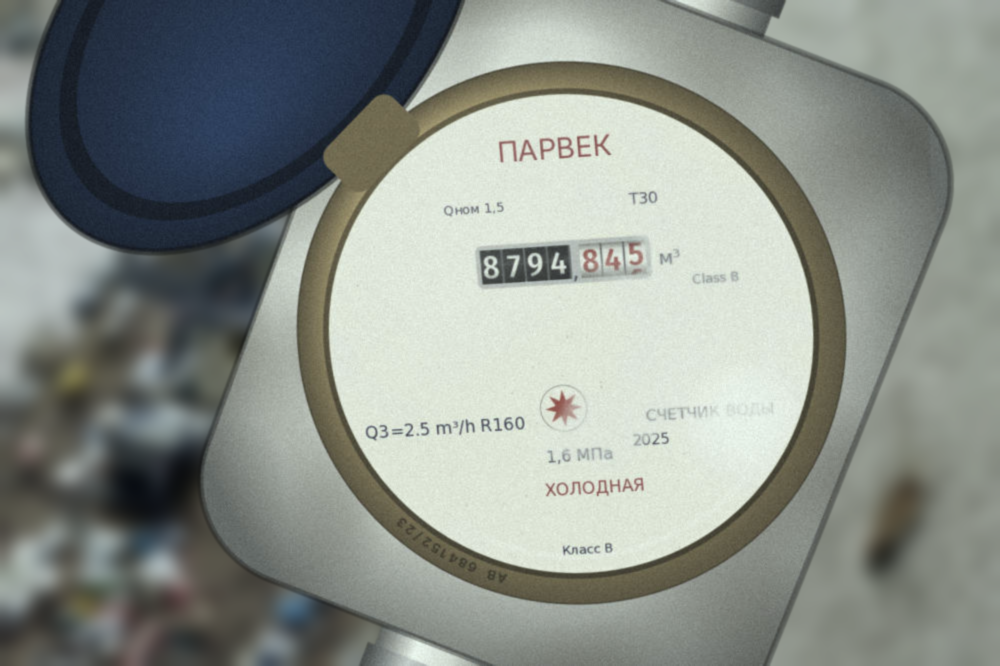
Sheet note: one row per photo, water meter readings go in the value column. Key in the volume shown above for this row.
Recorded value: 8794.845 m³
